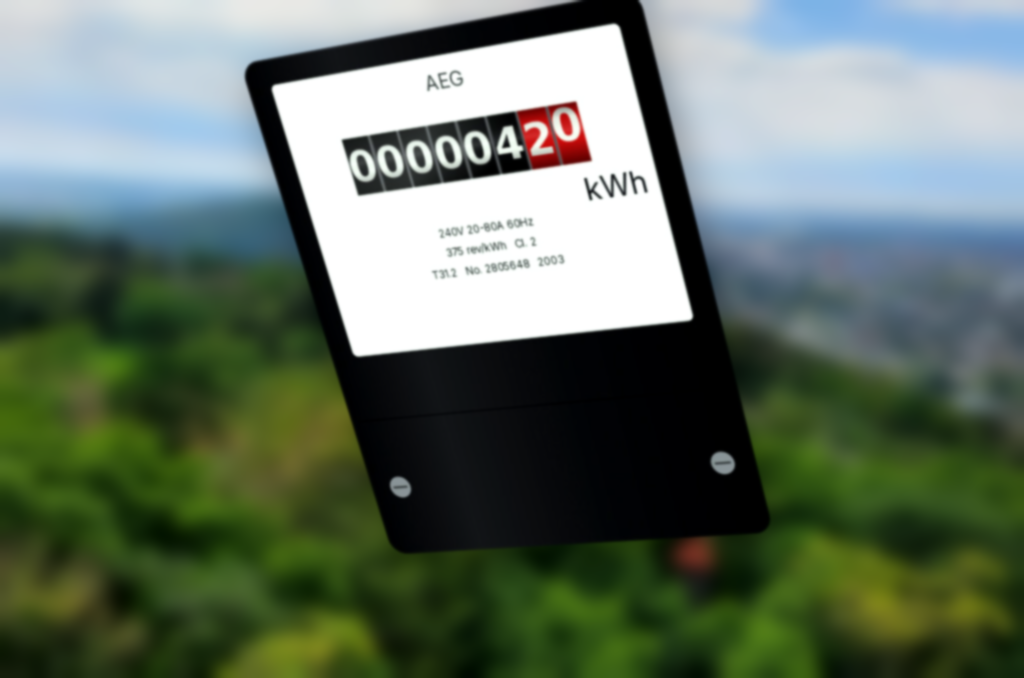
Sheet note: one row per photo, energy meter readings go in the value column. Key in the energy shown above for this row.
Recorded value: 4.20 kWh
